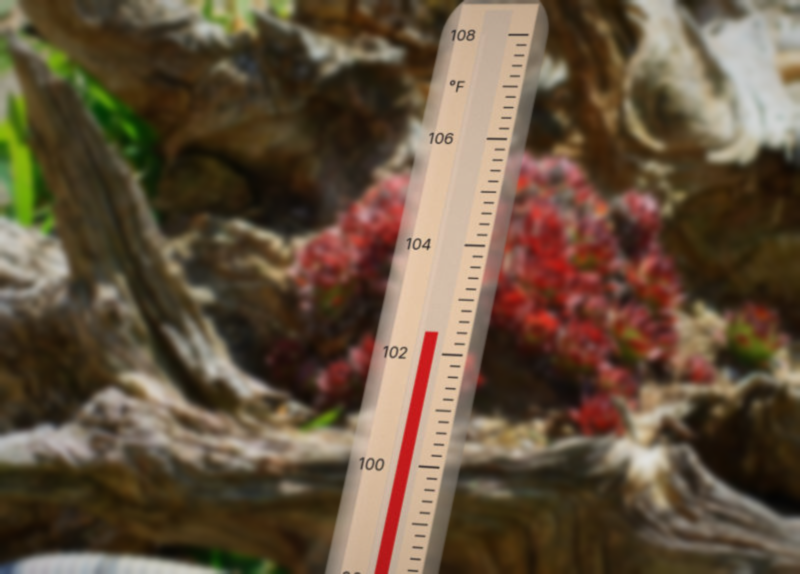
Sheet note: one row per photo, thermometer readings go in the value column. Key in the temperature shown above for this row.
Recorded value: 102.4 °F
